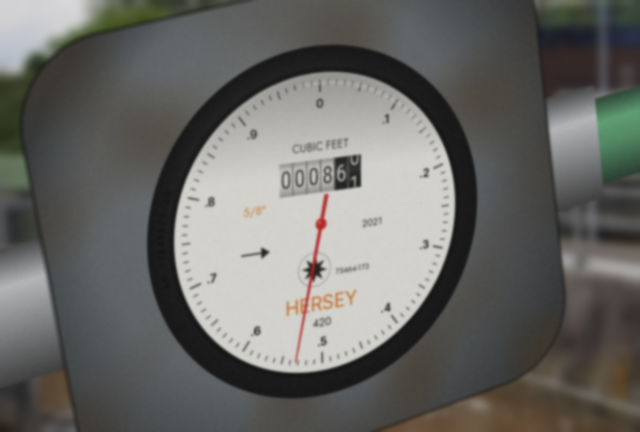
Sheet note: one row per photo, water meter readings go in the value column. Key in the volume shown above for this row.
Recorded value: 860.53 ft³
